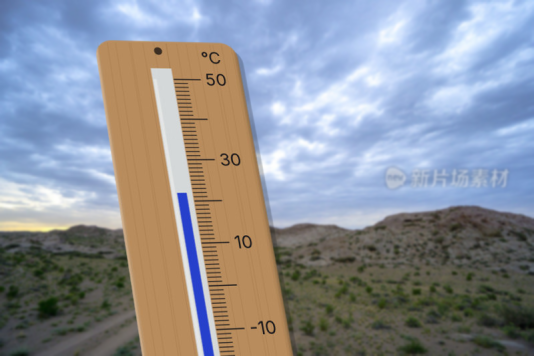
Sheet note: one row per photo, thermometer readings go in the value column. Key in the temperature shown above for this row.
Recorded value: 22 °C
